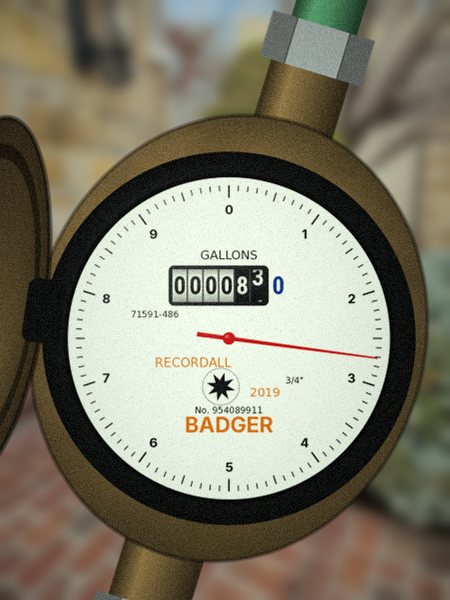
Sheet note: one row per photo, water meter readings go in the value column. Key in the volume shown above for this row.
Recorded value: 832.7 gal
